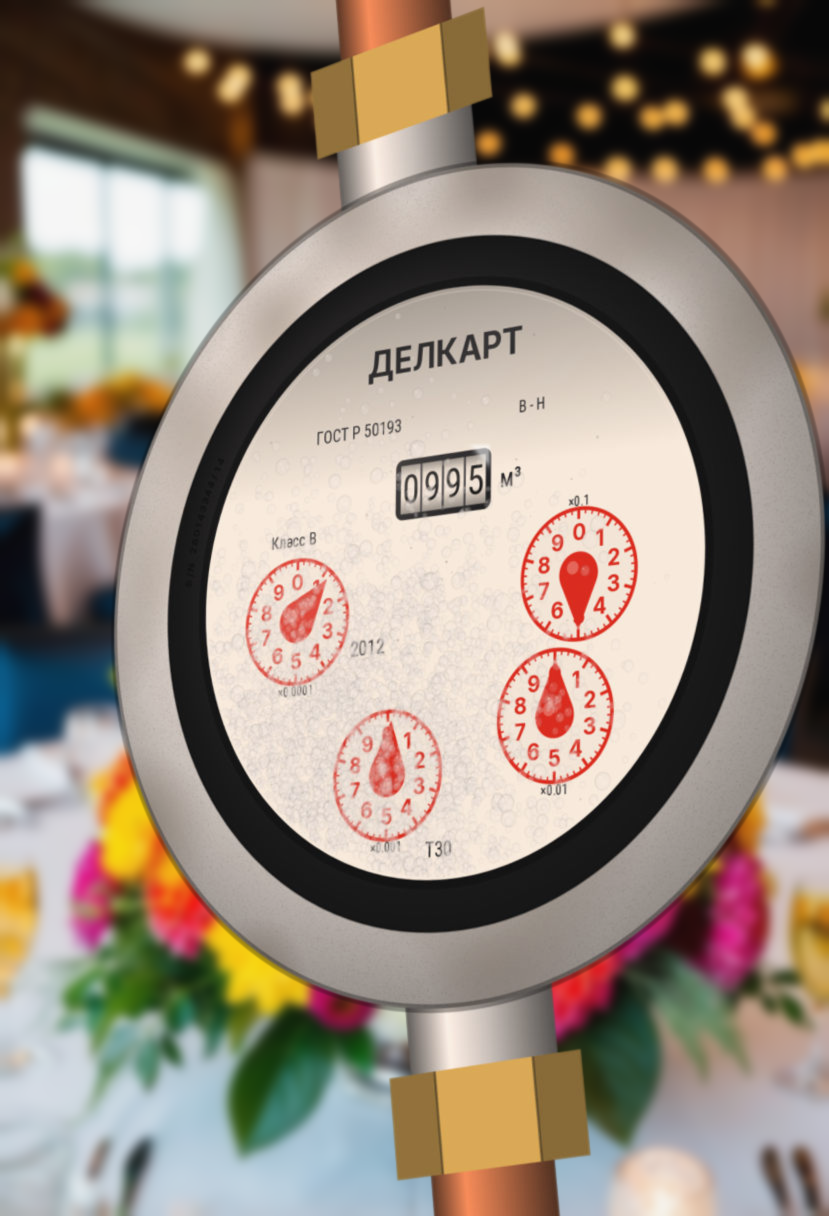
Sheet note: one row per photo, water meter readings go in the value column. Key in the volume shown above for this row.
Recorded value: 995.5001 m³
